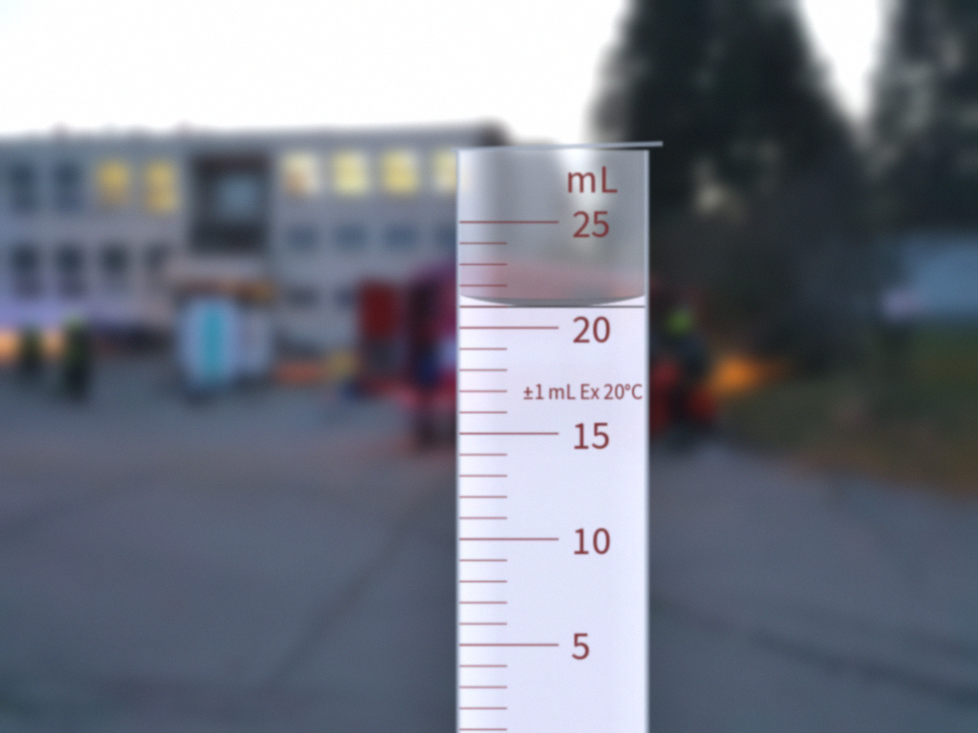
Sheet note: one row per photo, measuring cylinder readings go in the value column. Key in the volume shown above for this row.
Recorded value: 21 mL
